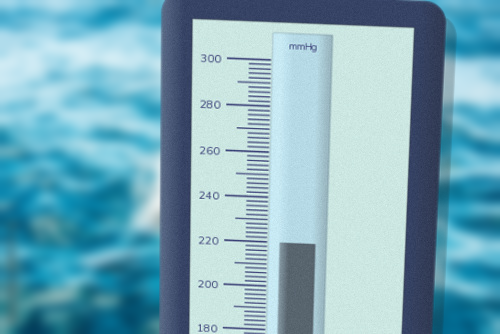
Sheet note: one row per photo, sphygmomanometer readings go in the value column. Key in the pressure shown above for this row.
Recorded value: 220 mmHg
